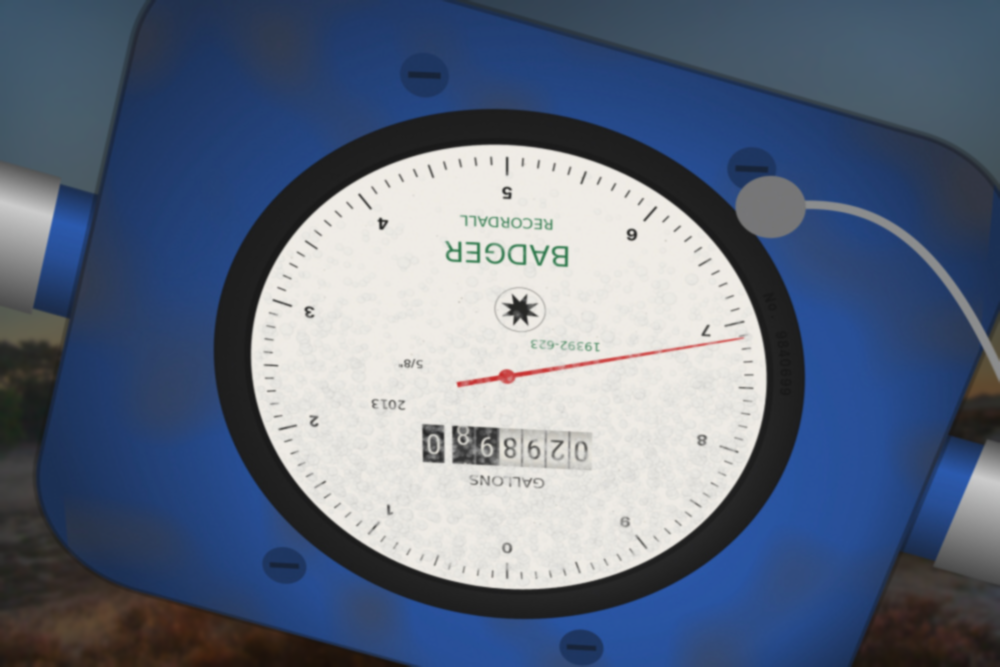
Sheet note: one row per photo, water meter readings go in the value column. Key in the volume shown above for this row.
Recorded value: 298977.1 gal
